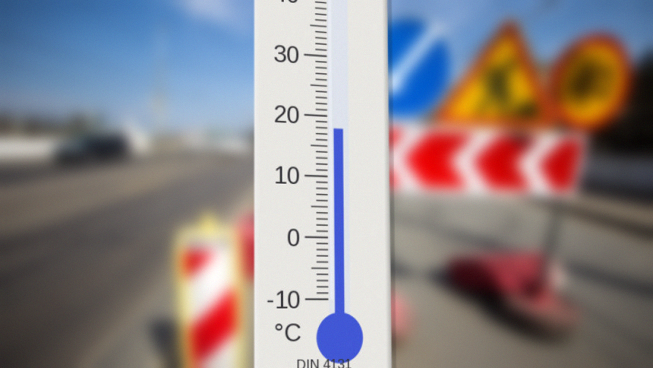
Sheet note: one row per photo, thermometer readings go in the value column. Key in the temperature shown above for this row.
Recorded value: 18 °C
